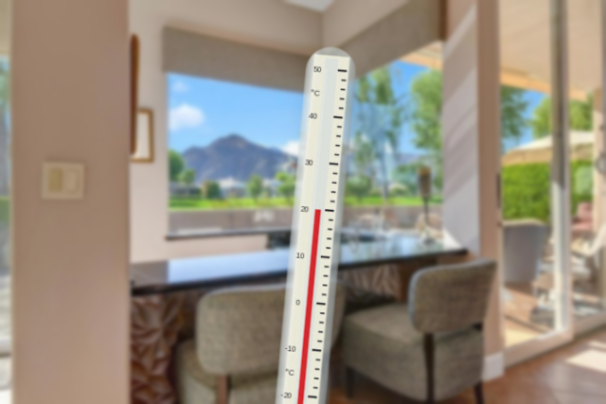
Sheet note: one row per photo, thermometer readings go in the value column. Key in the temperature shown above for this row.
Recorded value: 20 °C
